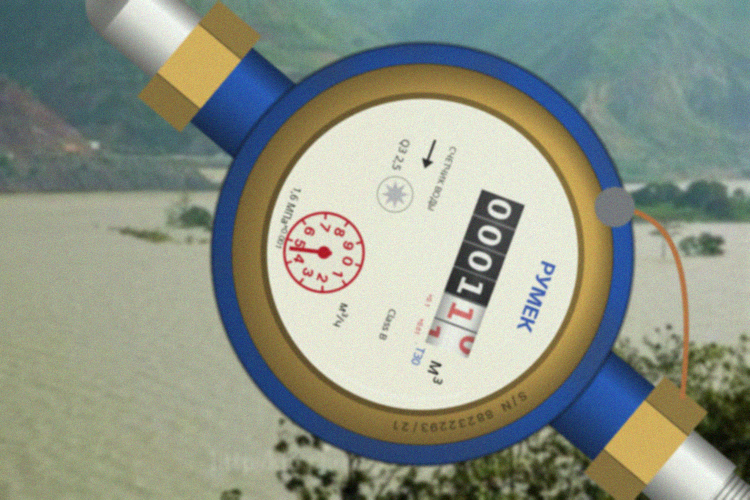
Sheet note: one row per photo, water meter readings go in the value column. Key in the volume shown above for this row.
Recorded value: 1.104 m³
